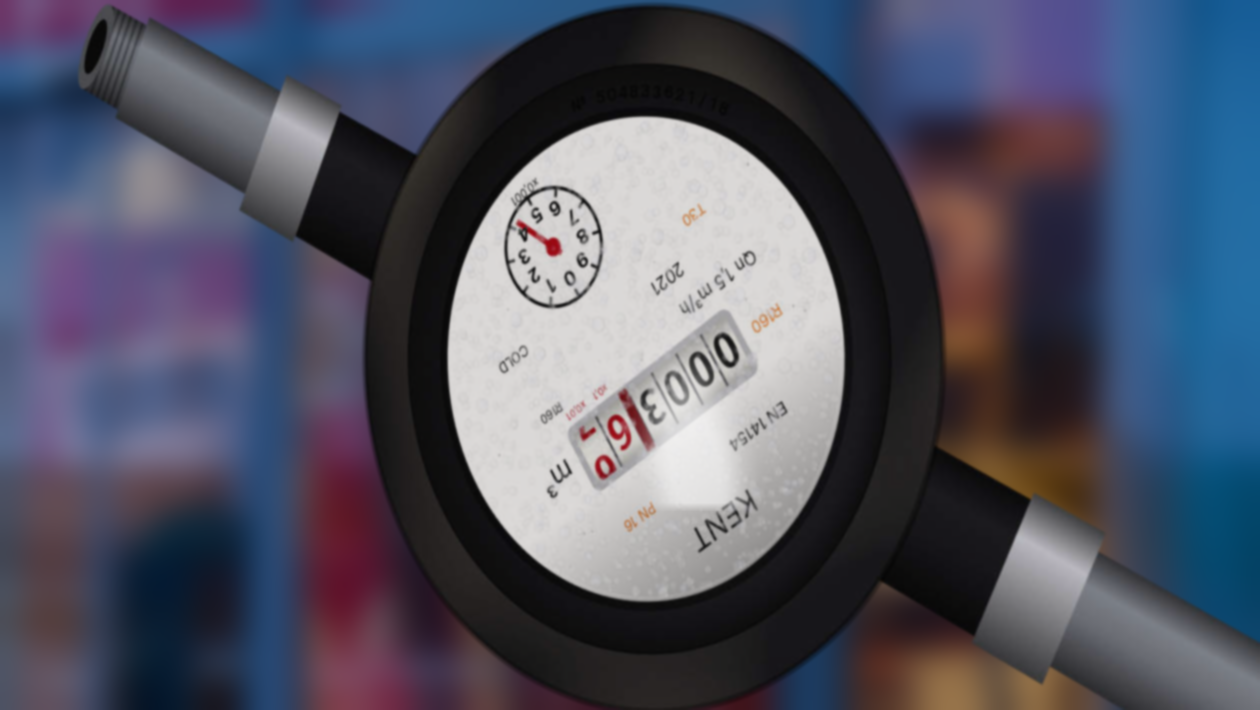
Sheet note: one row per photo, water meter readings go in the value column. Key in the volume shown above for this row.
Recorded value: 3.664 m³
